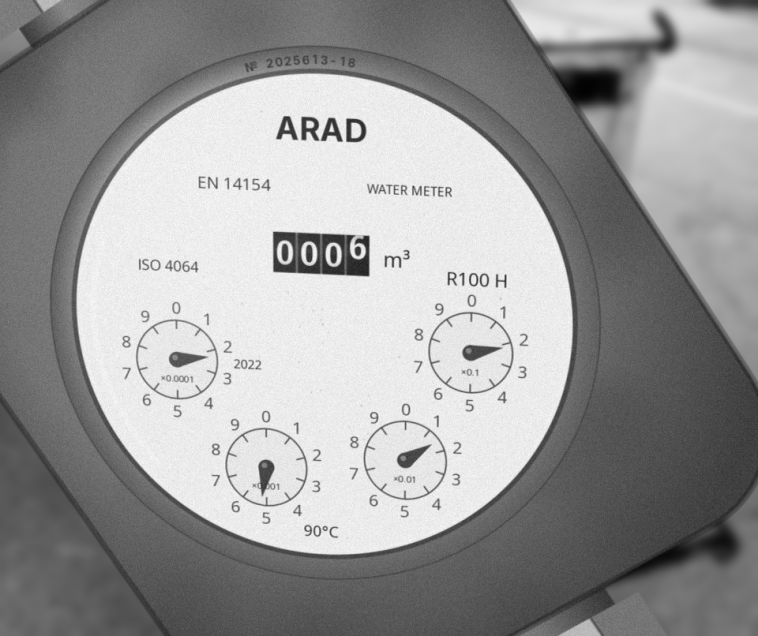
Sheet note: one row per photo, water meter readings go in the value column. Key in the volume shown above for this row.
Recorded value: 6.2152 m³
